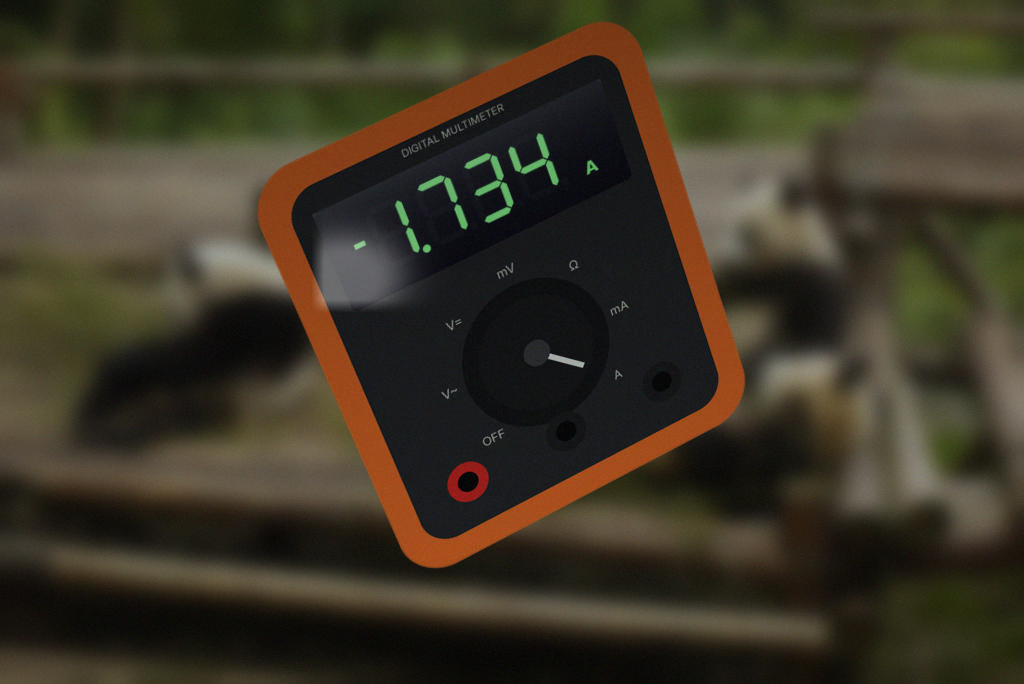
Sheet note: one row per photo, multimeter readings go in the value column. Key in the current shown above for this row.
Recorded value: -1.734 A
